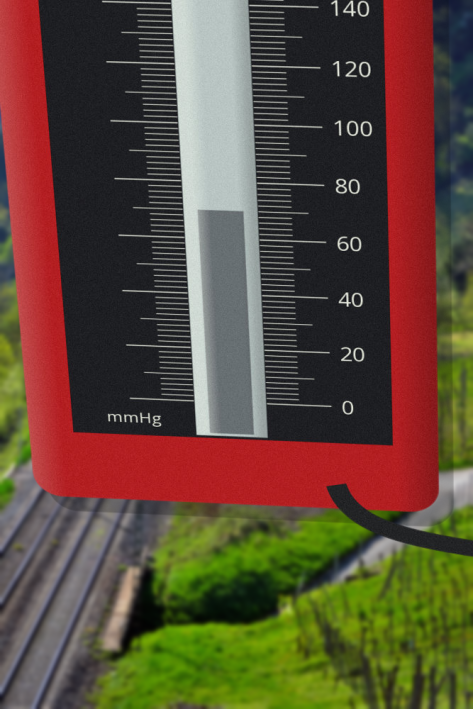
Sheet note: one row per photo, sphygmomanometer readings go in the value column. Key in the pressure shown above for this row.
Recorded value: 70 mmHg
